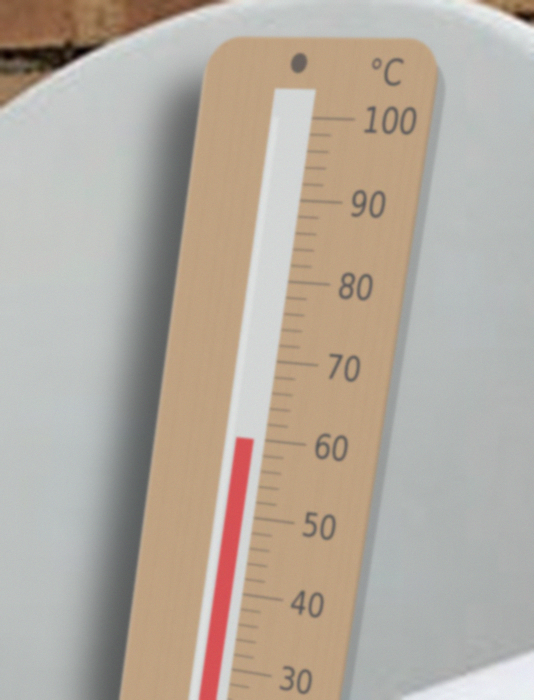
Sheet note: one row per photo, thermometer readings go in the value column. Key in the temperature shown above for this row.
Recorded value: 60 °C
